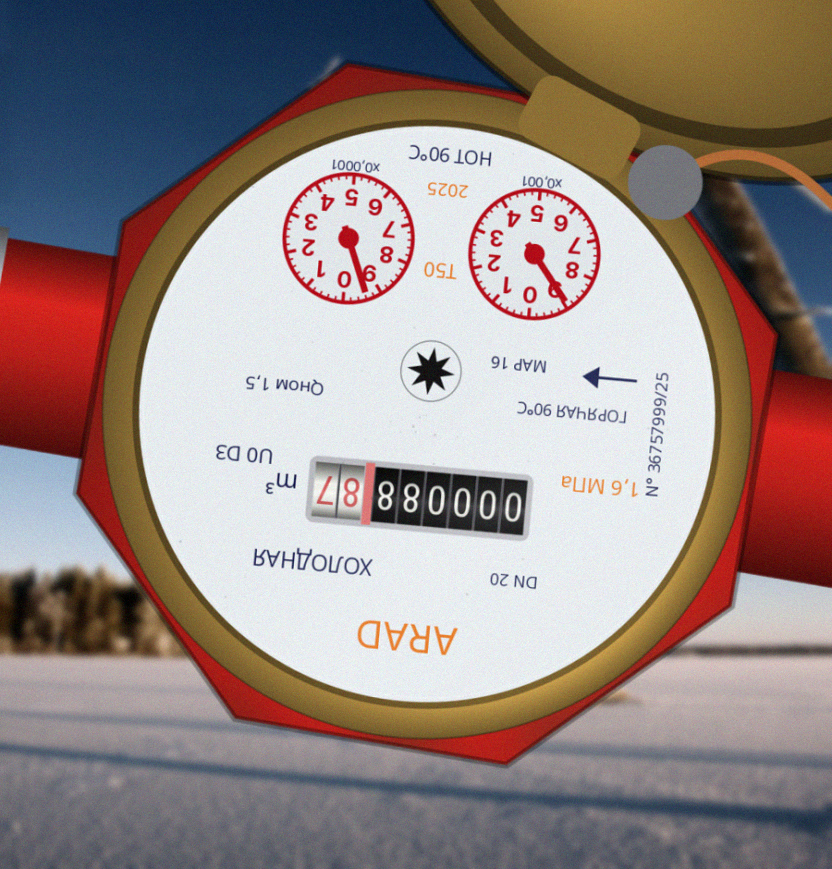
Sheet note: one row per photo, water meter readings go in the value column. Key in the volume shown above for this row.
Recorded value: 88.8789 m³
